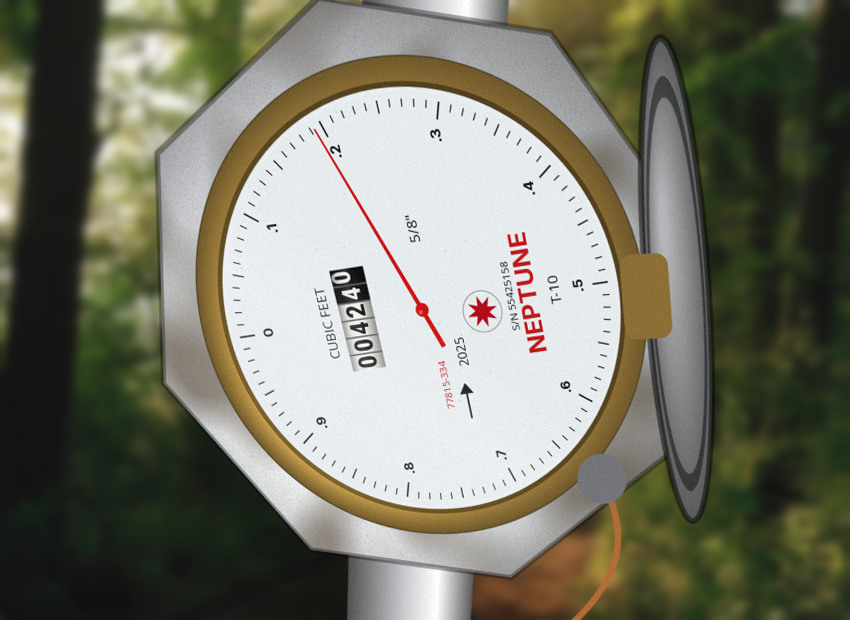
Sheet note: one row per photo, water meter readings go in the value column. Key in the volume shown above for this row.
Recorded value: 4240.19 ft³
